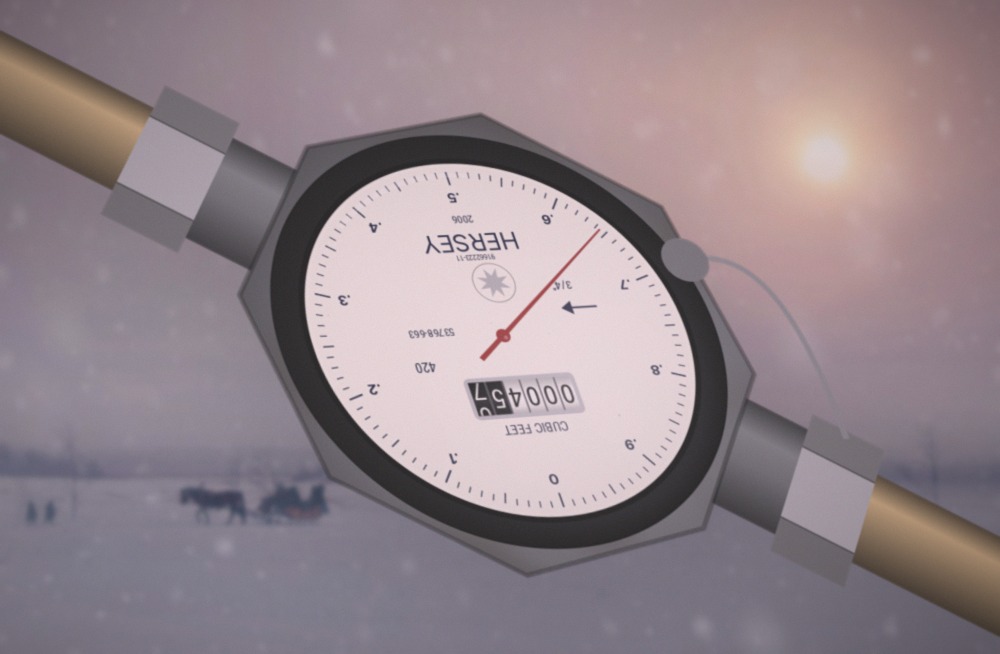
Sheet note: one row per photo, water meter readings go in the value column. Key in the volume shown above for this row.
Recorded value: 456.64 ft³
